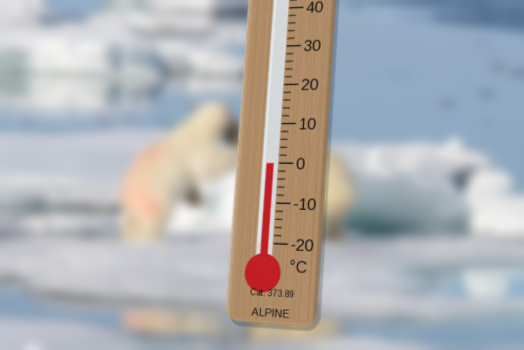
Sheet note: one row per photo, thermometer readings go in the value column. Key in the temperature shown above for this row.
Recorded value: 0 °C
